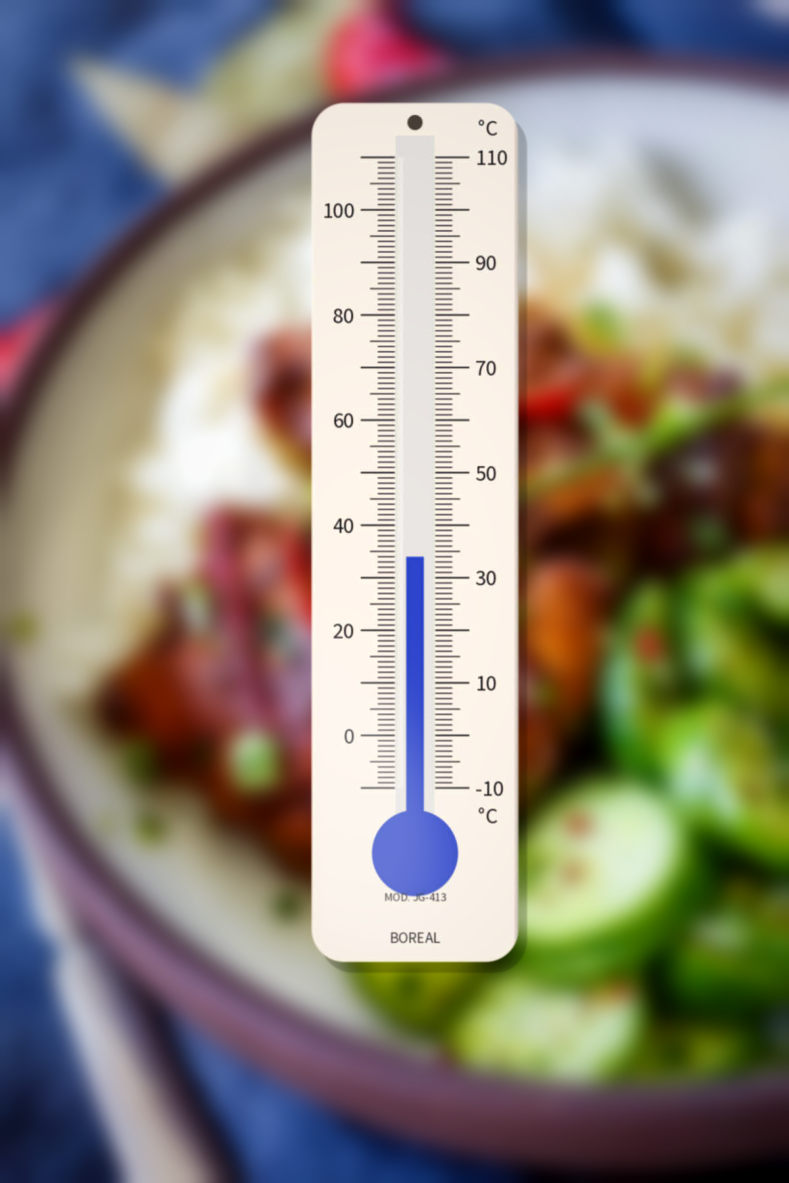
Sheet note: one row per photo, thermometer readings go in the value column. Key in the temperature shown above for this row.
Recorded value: 34 °C
